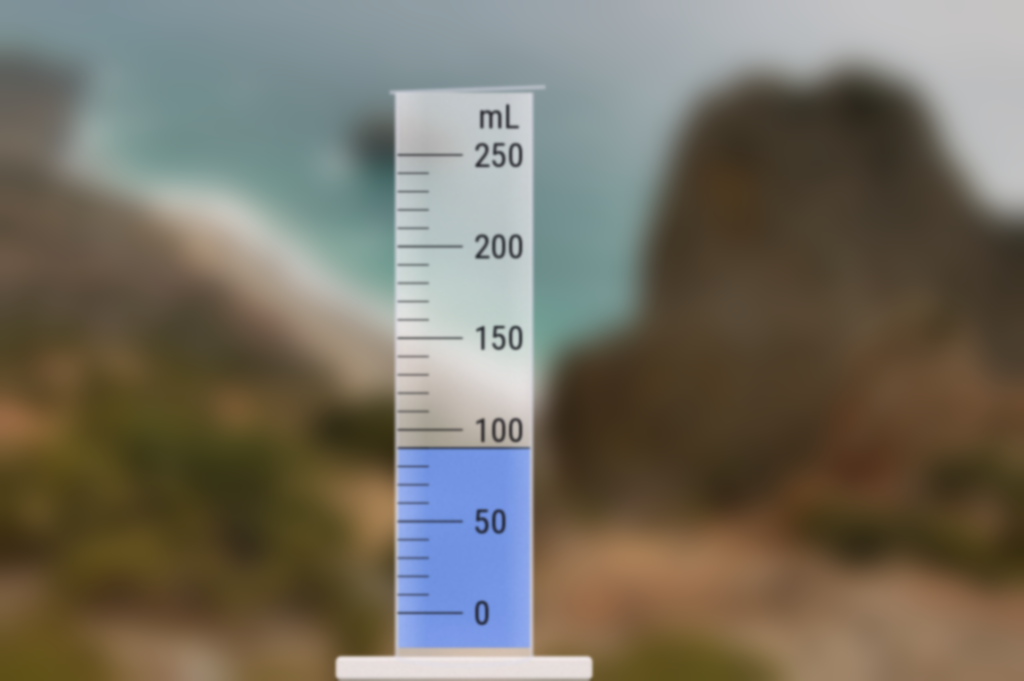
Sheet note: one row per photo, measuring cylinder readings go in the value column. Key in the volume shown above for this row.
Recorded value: 90 mL
